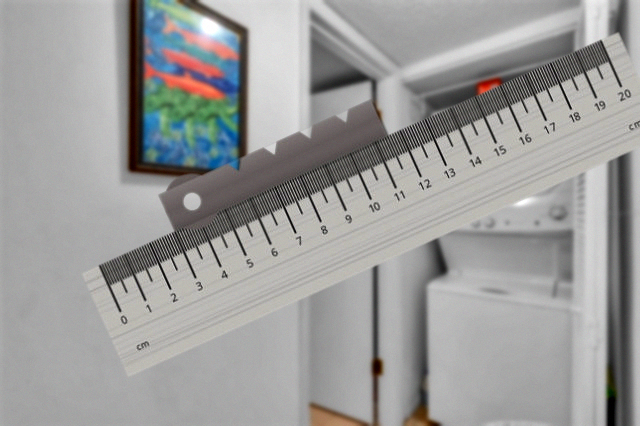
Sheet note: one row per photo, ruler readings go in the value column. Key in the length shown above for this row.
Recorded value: 8.5 cm
